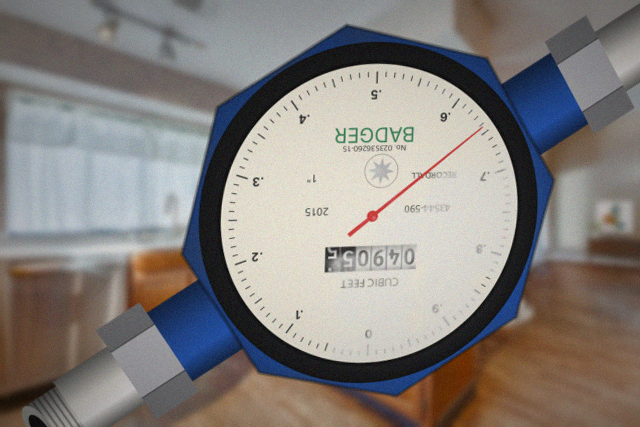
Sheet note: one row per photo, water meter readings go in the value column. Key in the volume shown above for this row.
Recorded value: 49054.64 ft³
